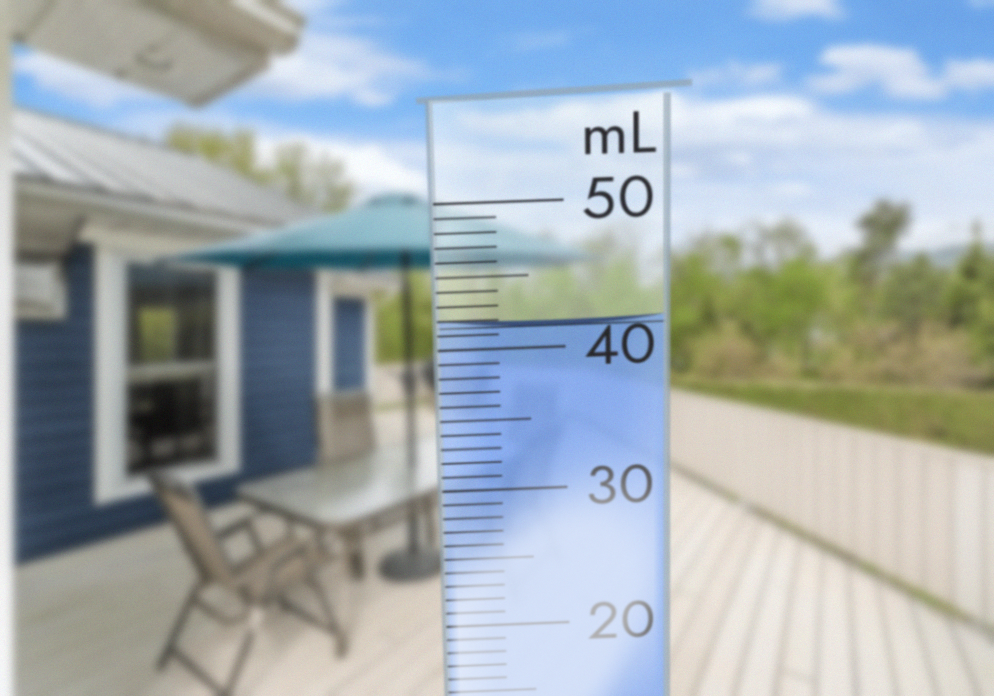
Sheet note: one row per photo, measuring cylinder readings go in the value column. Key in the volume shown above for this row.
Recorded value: 41.5 mL
